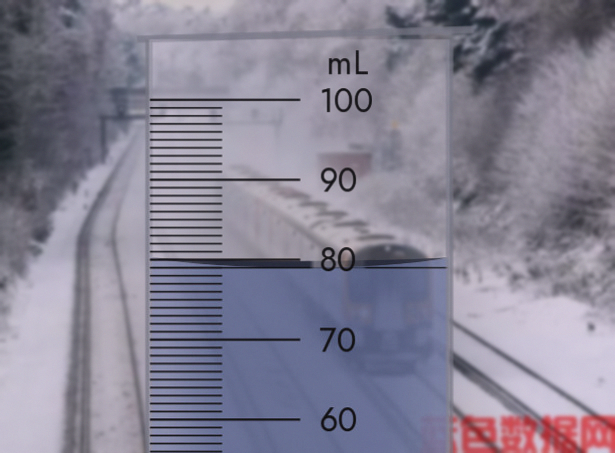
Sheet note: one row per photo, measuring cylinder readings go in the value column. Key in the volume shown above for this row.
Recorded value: 79 mL
